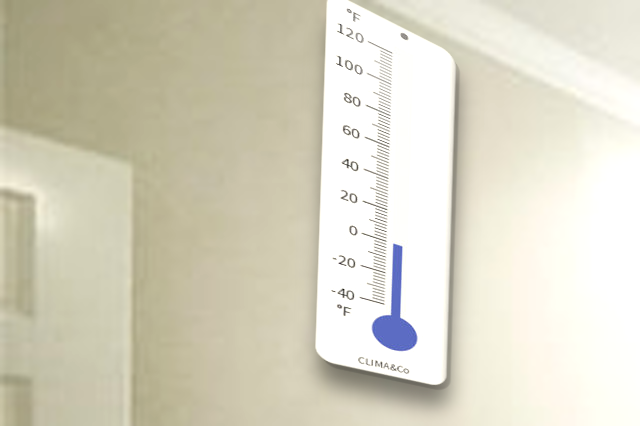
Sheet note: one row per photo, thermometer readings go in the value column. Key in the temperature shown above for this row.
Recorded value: 0 °F
